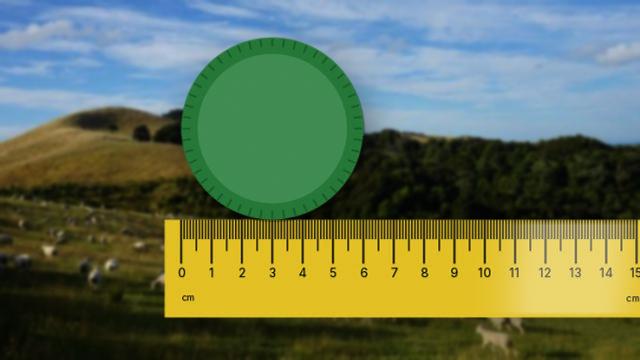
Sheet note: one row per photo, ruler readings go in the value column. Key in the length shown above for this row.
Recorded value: 6 cm
